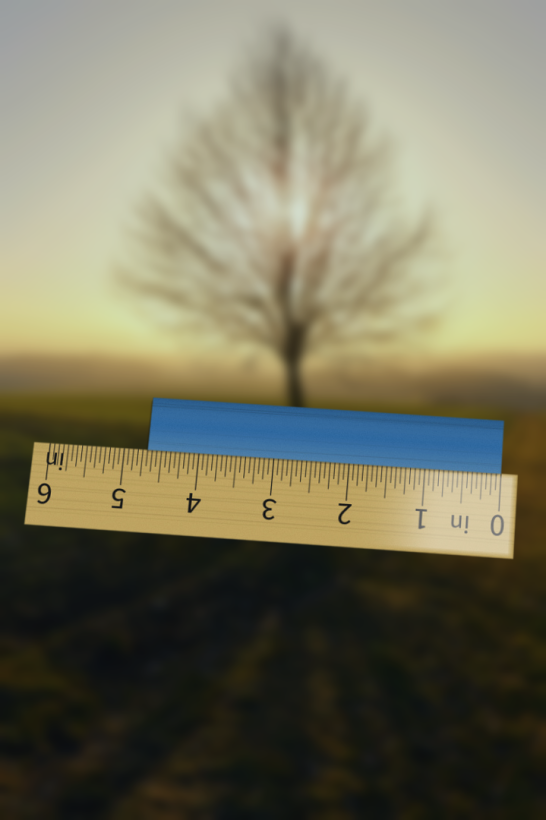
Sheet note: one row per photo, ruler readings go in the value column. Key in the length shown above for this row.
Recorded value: 4.6875 in
